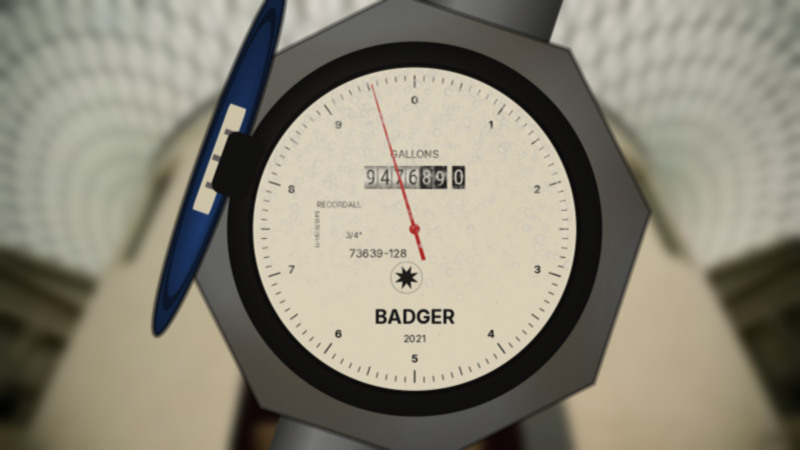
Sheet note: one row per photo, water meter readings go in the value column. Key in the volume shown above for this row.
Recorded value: 9476889.5 gal
